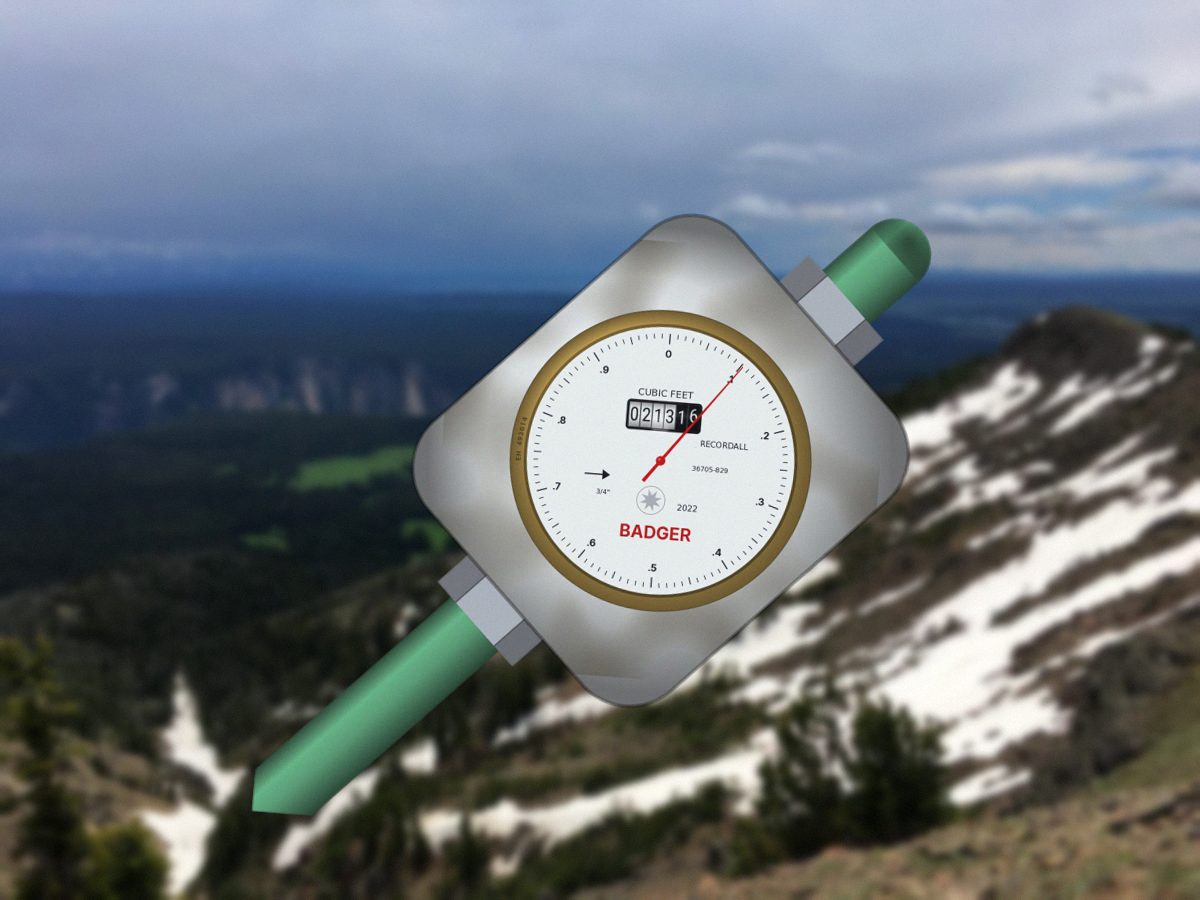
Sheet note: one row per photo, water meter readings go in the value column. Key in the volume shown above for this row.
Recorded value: 21316.10 ft³
